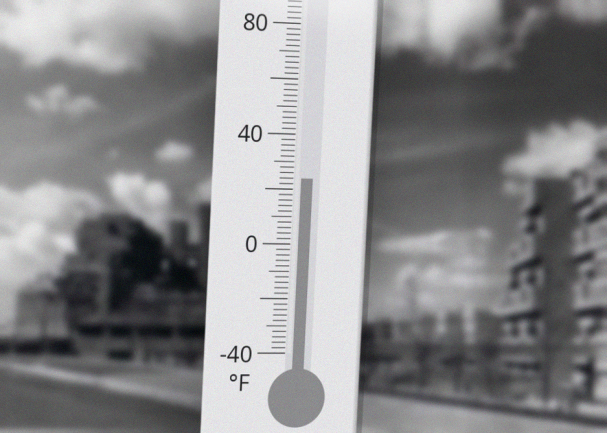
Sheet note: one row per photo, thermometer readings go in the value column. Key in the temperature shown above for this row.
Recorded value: 24 °F
